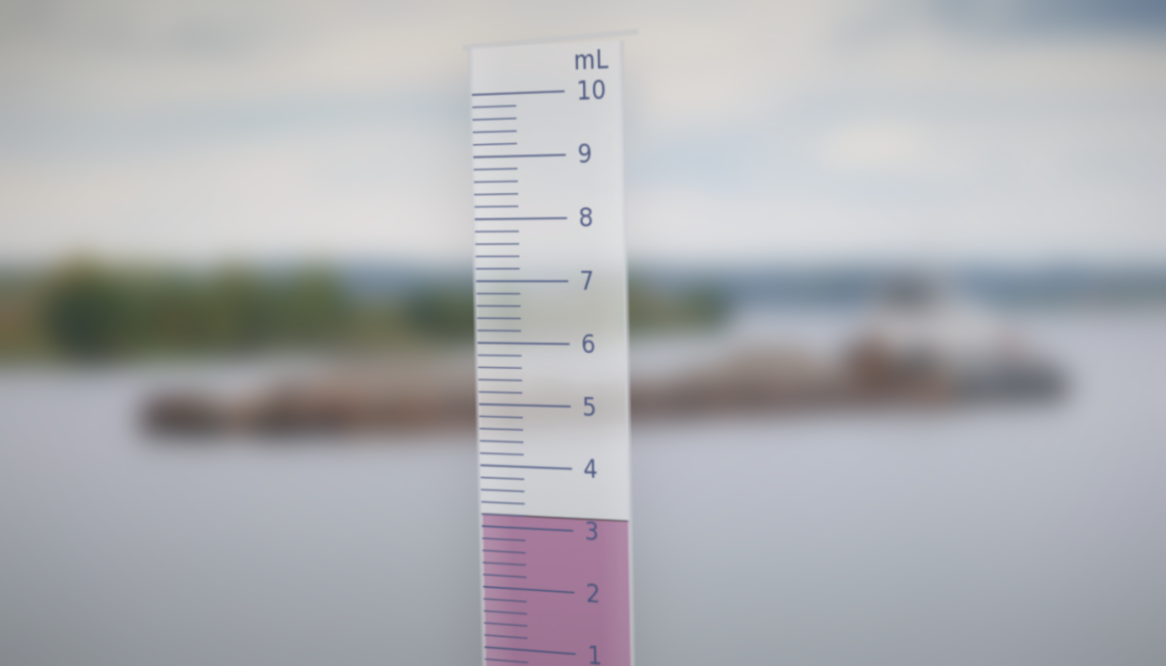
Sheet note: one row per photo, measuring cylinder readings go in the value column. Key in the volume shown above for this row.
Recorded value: 3.2 mL
